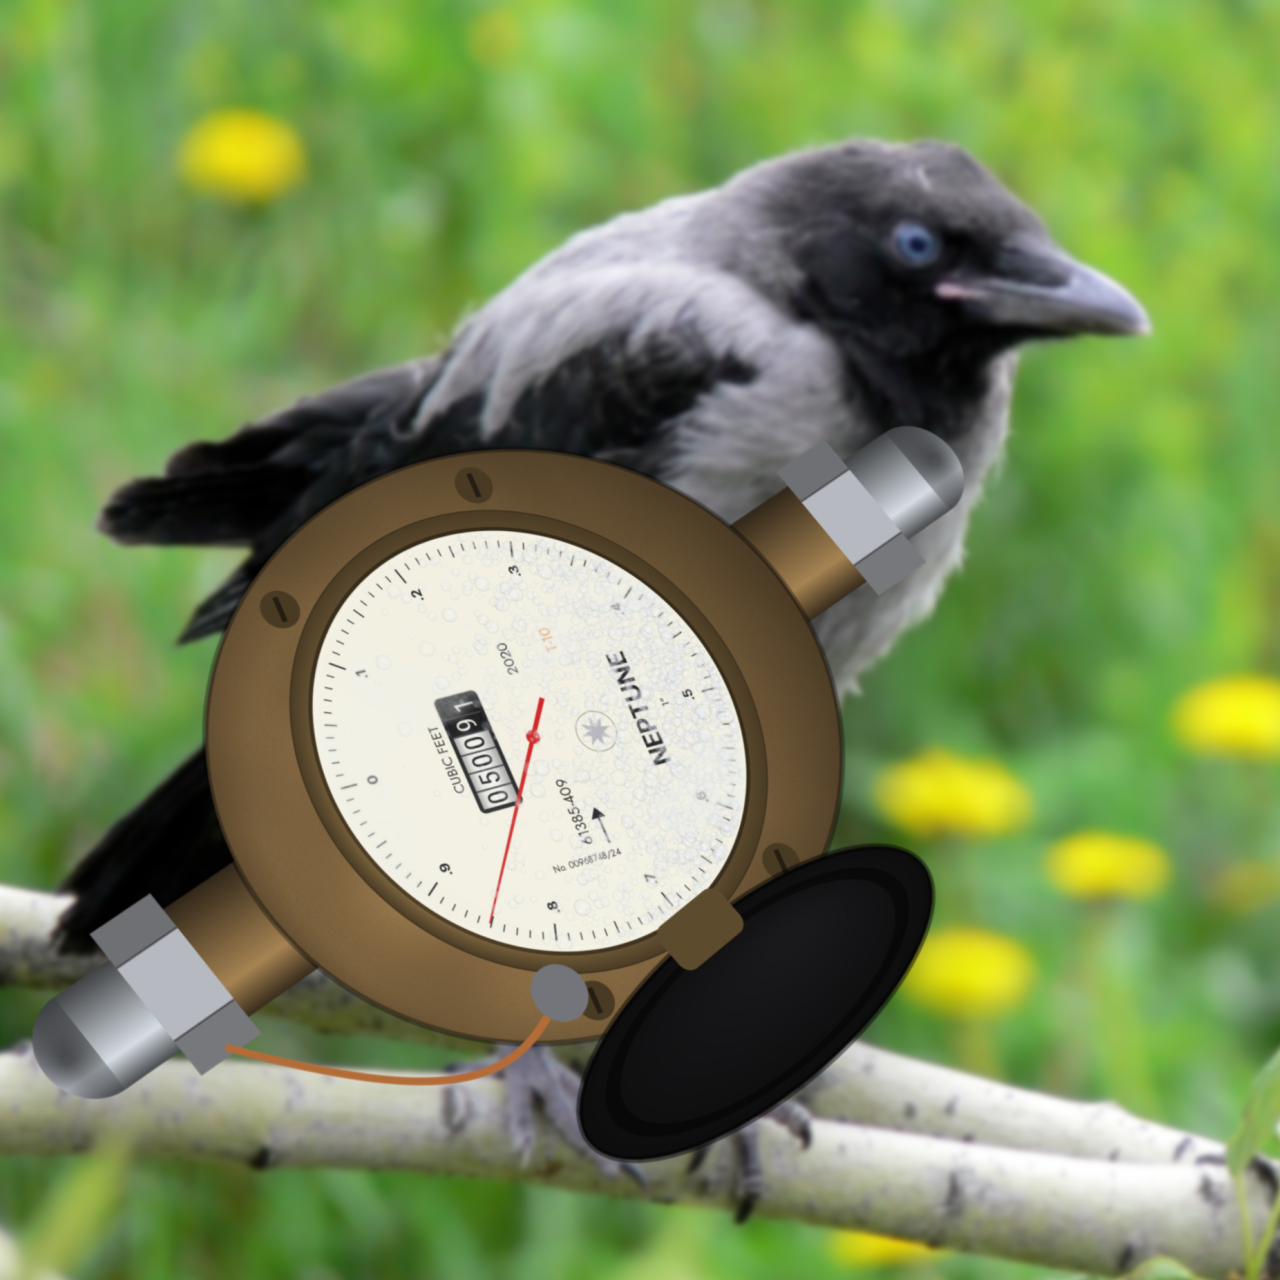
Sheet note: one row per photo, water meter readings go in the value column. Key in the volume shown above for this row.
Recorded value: 50090.85 ft³
